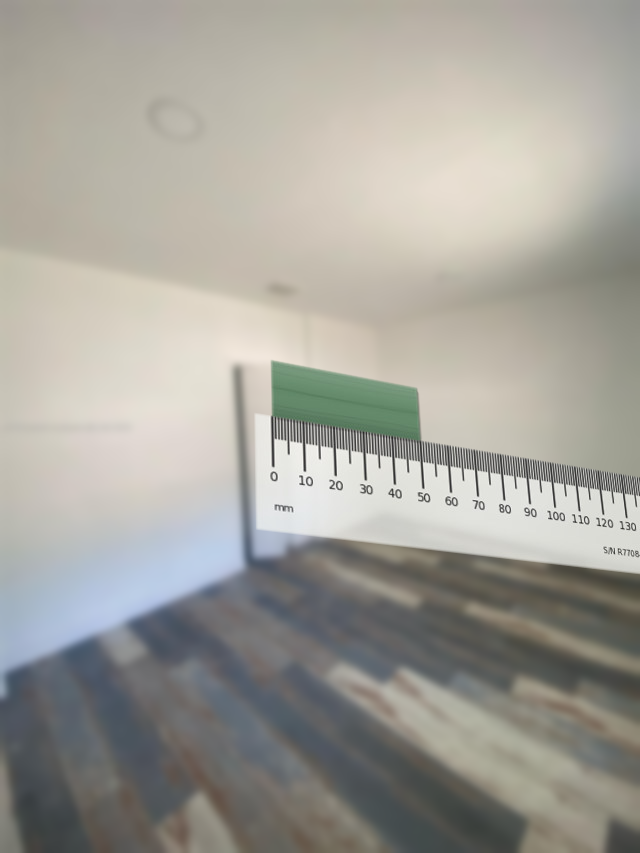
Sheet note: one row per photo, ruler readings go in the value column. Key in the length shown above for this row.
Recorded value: 50 mm
